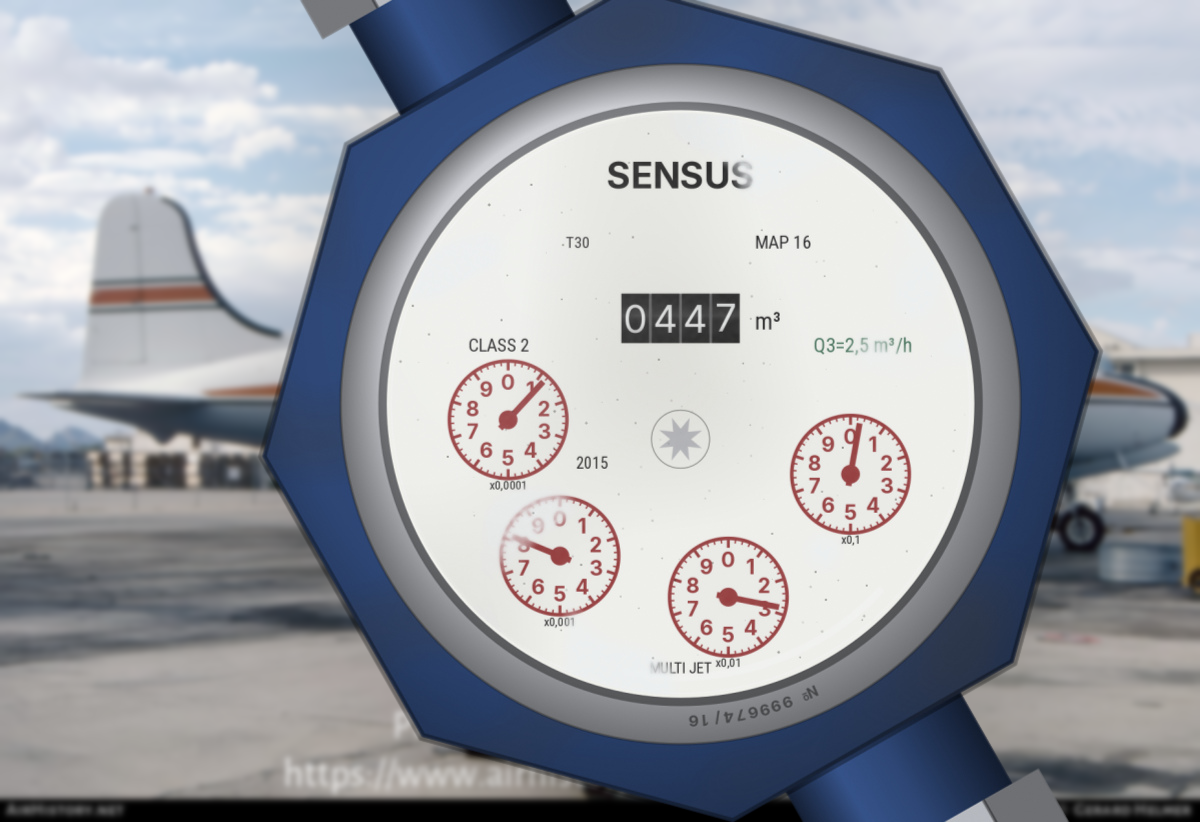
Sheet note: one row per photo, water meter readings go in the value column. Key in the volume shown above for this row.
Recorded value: 447.0281 m³
